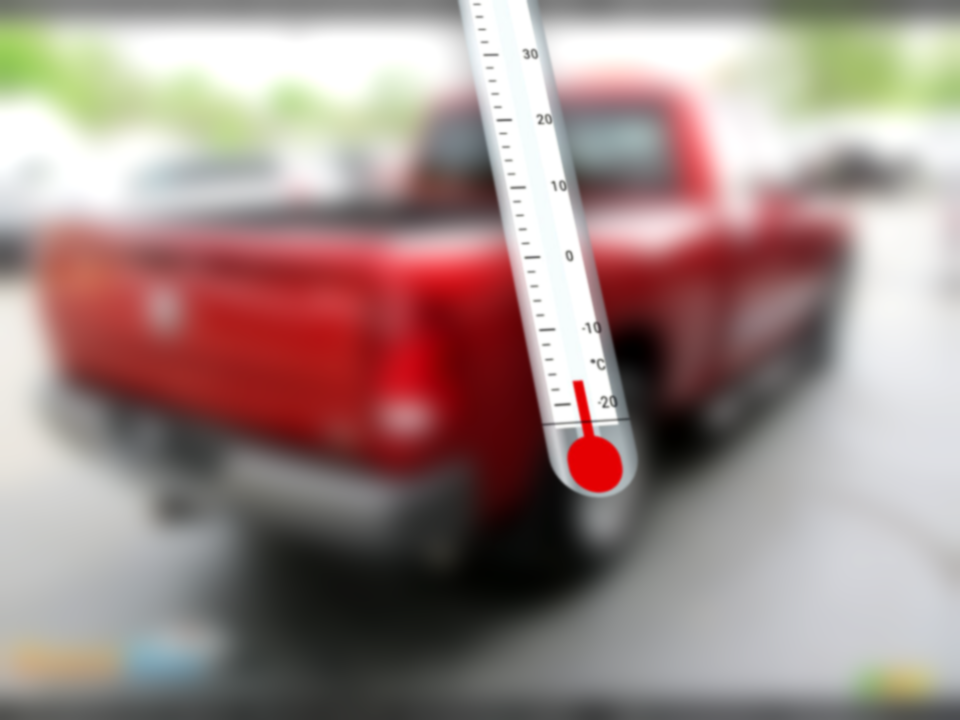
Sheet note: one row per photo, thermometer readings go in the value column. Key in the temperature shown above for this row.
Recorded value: -17 °C
